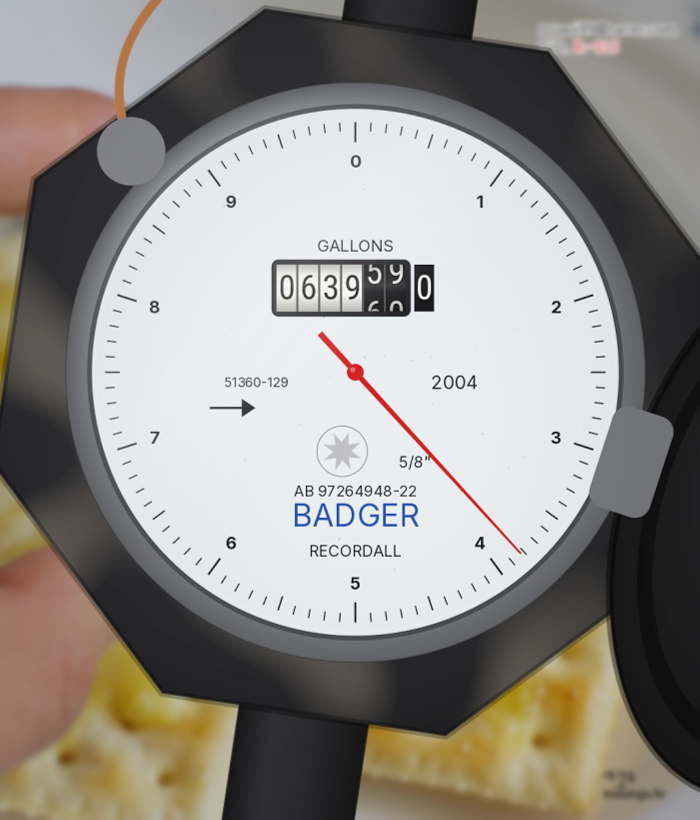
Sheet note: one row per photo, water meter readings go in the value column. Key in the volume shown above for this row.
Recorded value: 639593.8 gal
